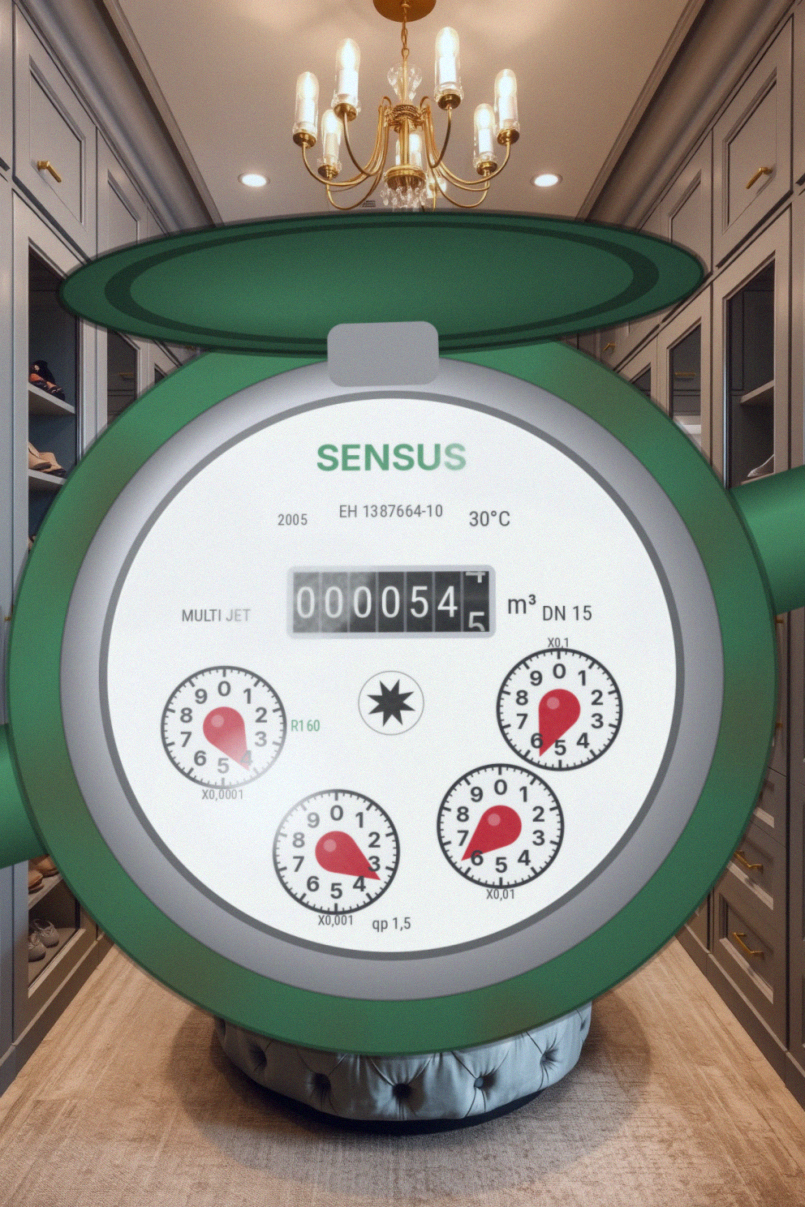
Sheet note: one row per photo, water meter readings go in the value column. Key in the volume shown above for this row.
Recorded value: 544.5634 m³
